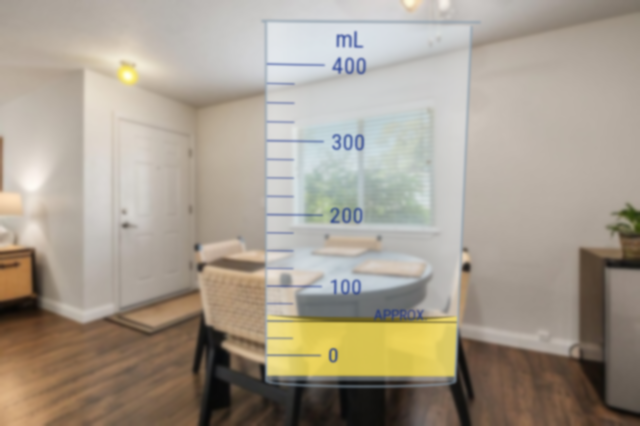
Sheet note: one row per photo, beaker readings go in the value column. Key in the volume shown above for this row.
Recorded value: 50 mL
